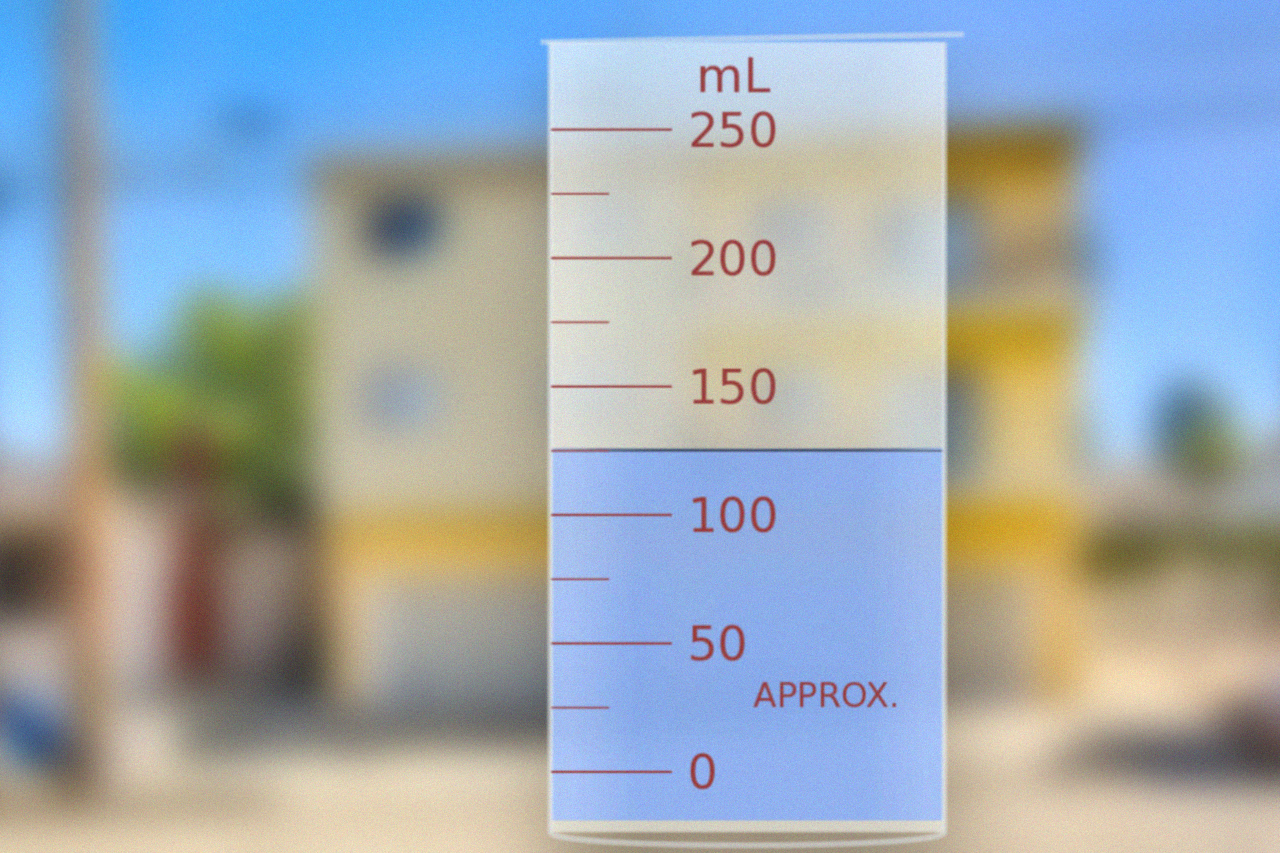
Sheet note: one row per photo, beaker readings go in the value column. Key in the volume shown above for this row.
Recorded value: 125 mL
